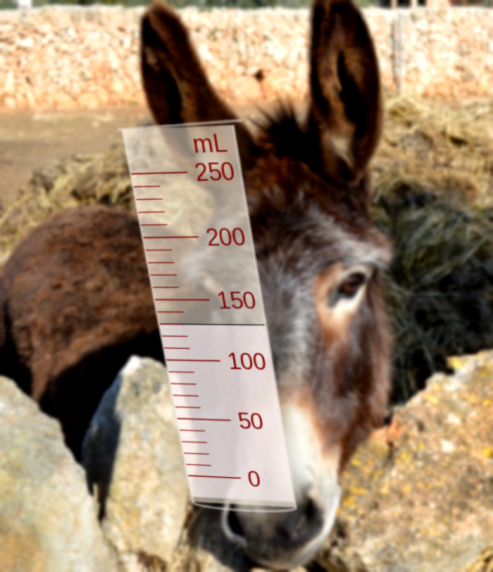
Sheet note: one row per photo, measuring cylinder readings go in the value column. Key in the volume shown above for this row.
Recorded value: 130 mL
